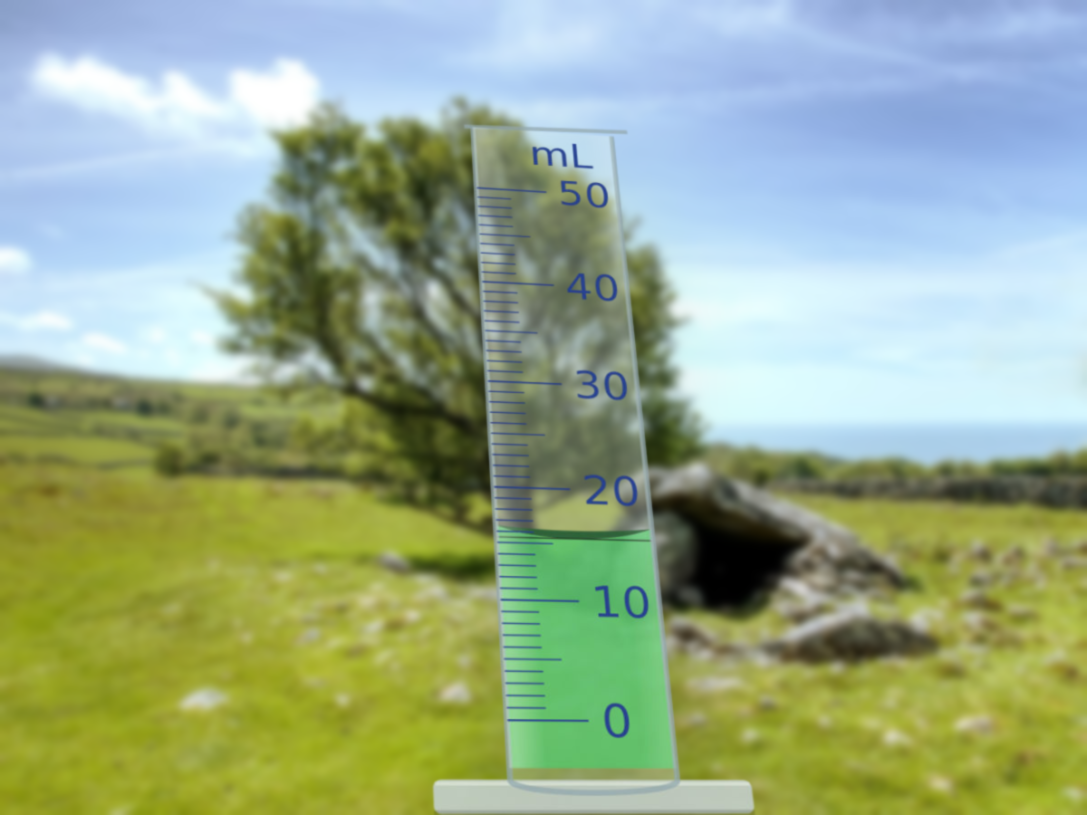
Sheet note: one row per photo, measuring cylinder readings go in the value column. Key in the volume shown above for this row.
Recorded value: 15.5 mL
